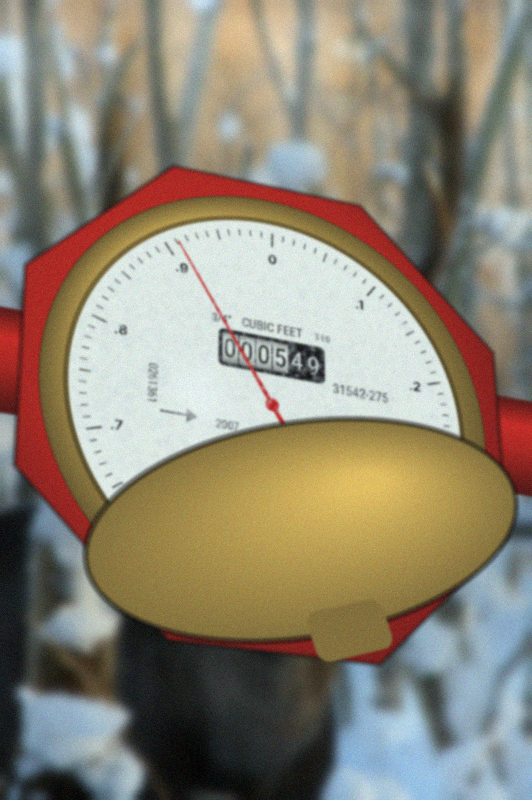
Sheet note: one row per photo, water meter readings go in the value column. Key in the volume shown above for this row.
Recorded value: 548.91 ft³
